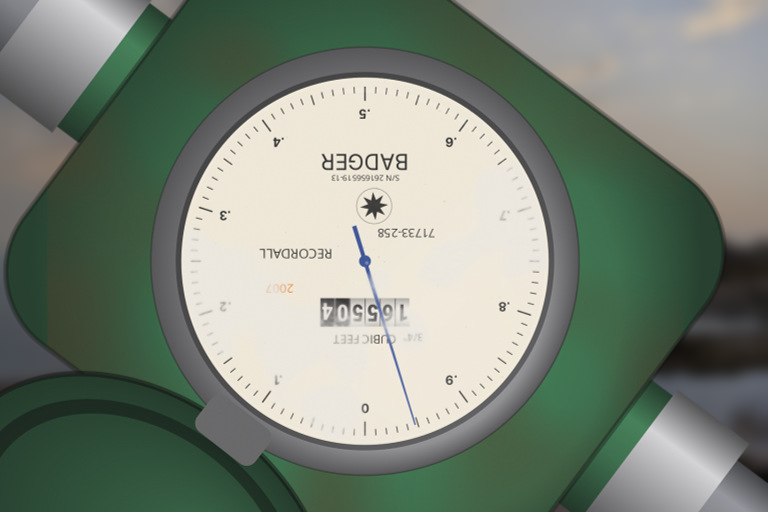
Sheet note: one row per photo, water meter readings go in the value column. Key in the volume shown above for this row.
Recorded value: 165503.95 ft³
